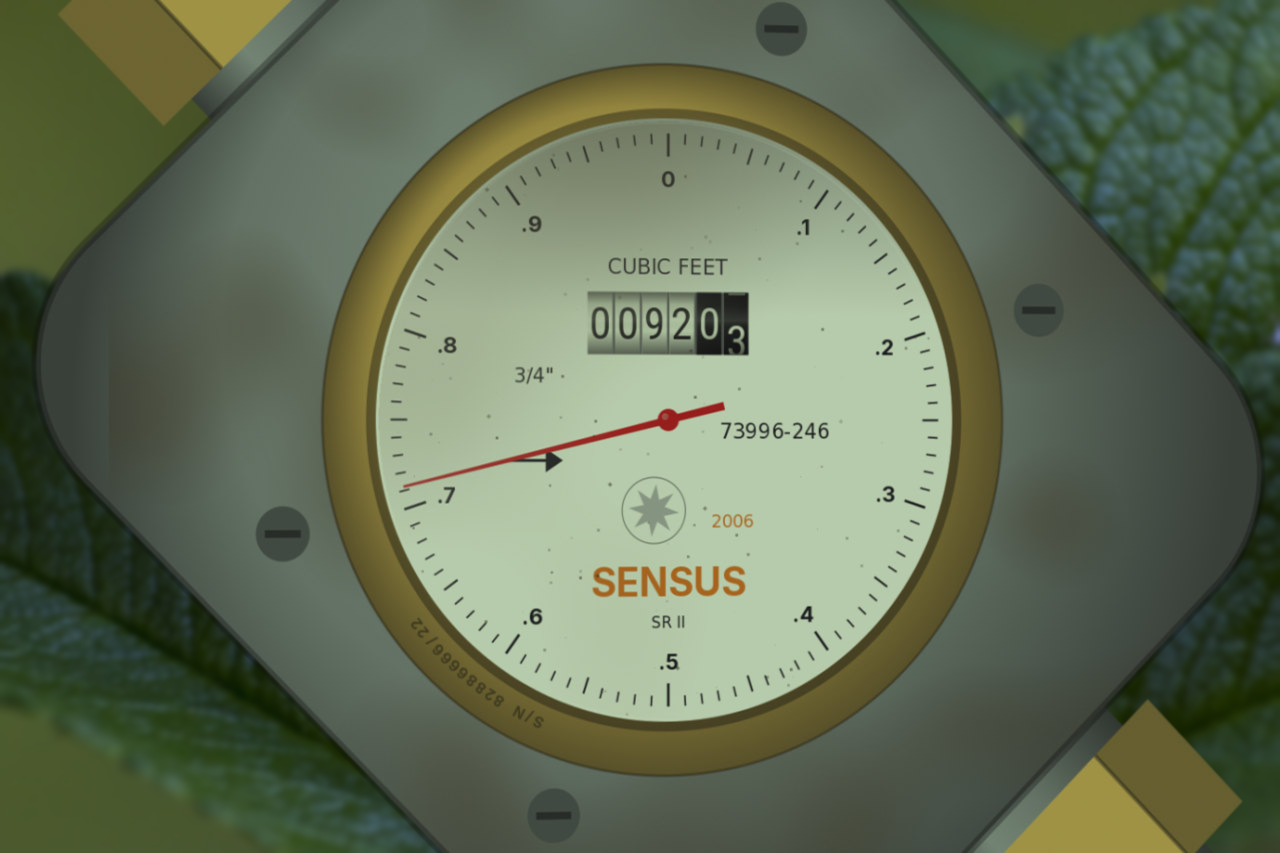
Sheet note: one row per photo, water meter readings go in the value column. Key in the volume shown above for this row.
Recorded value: 9202.71 ft³
